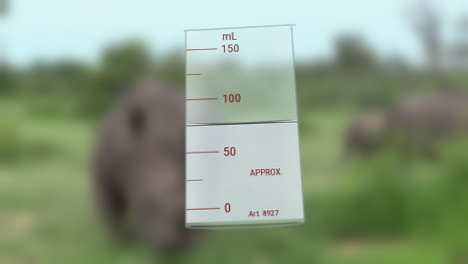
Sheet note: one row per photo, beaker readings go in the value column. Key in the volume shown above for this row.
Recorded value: 75 mL
